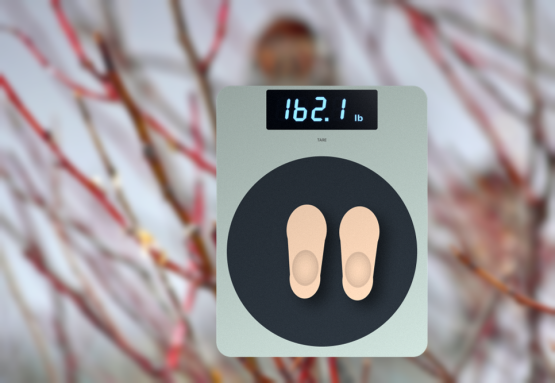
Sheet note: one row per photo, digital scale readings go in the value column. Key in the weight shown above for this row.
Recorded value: 162.1 lb
